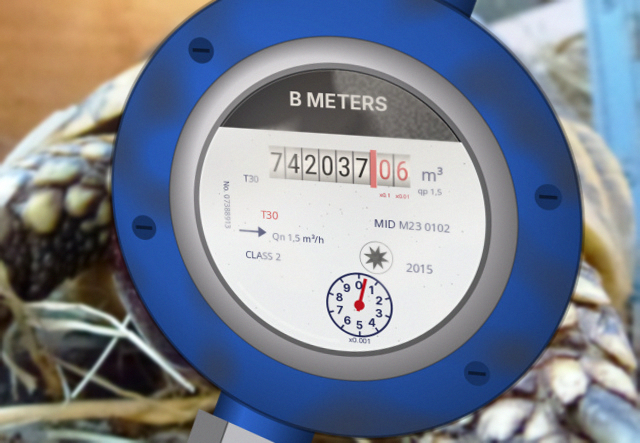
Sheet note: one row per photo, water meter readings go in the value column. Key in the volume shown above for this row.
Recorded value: 742037.060 m³
